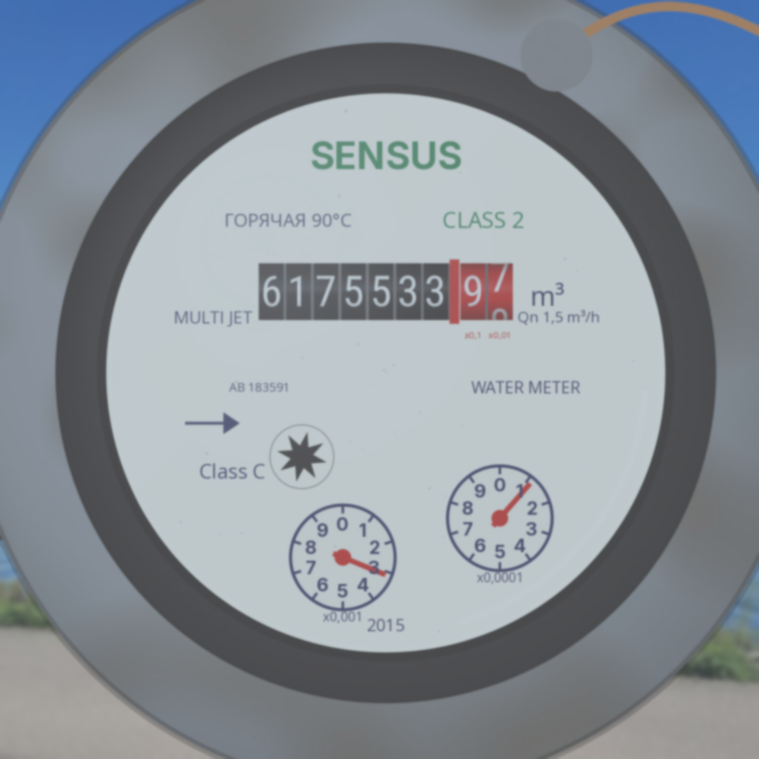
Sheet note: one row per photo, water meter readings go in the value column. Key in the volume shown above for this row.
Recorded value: 6175533.9731 m³
